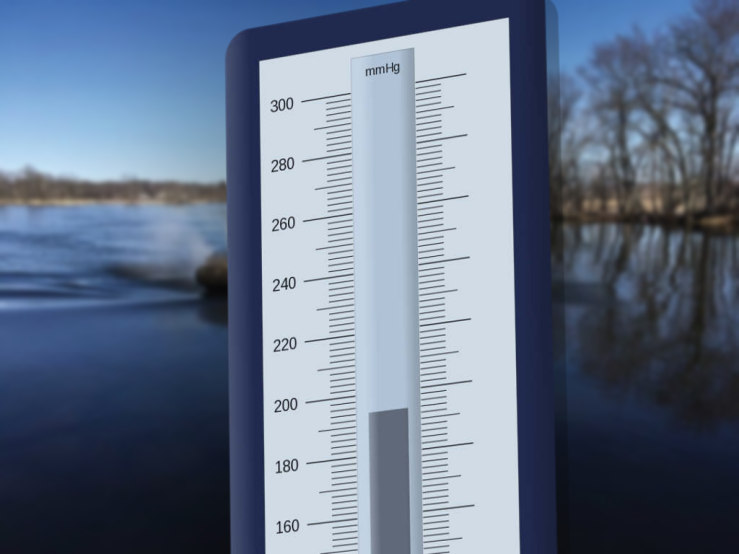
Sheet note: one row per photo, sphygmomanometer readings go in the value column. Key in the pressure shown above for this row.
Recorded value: 194 mmHg
